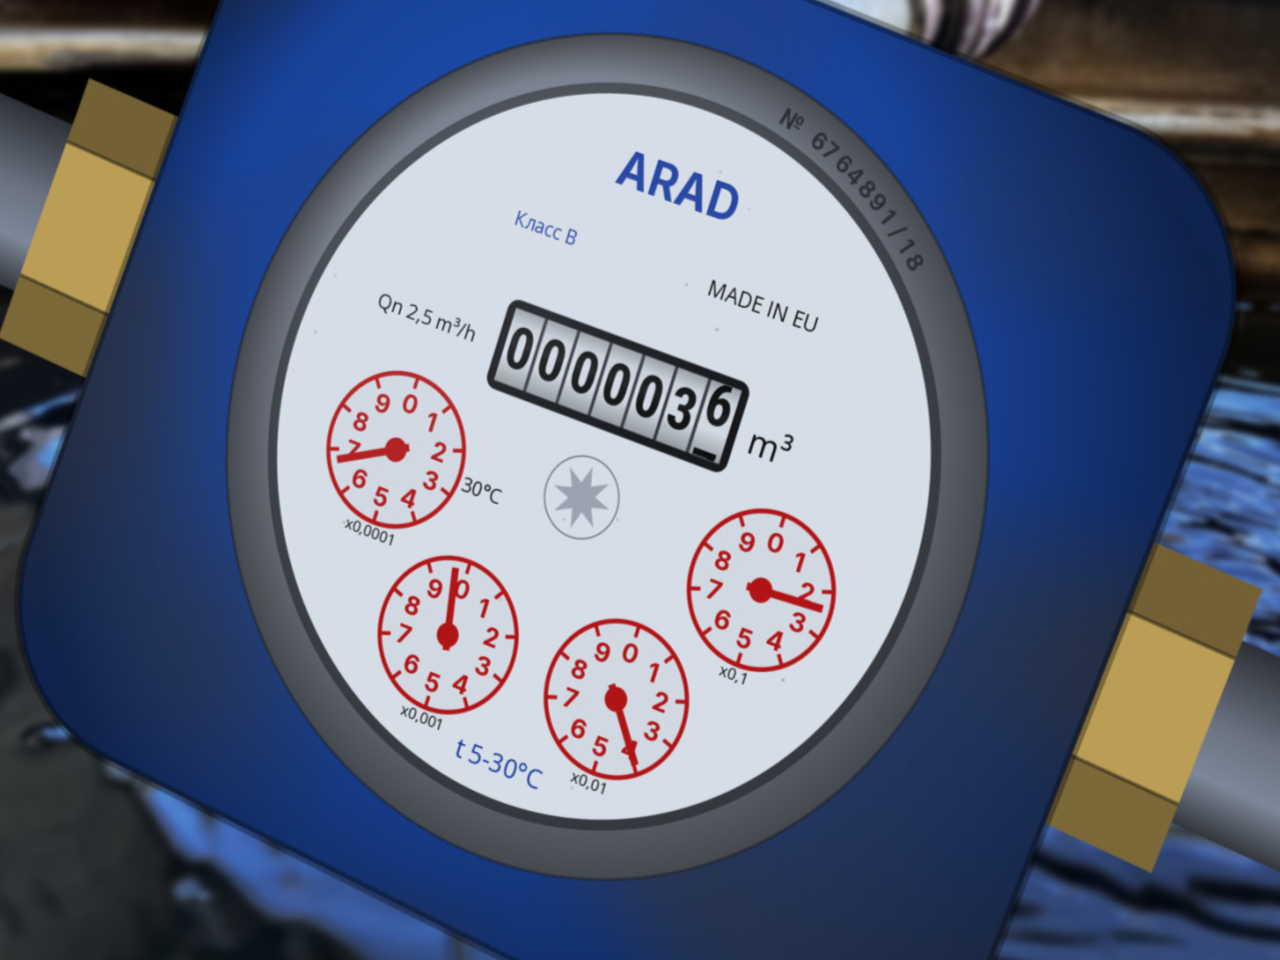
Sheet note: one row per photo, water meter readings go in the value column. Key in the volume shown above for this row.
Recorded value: 36.2396 m³
